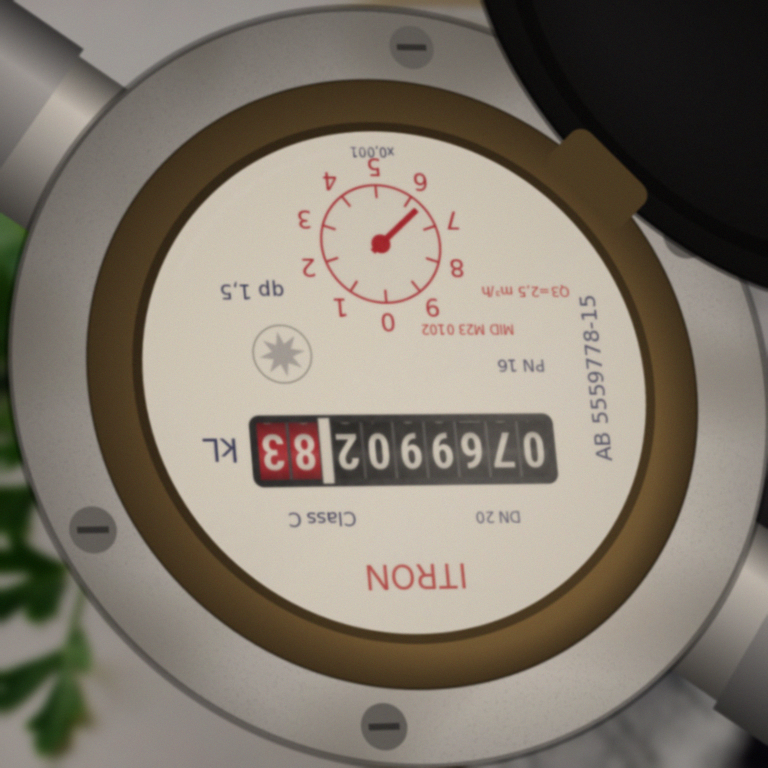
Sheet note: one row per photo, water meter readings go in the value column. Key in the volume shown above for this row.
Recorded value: 769902.836 kL
